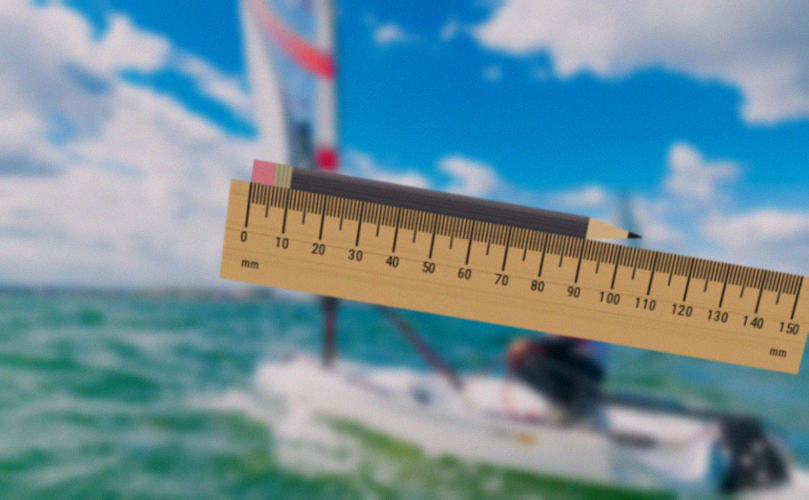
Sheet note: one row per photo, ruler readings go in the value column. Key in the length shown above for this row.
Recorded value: 105 mm
